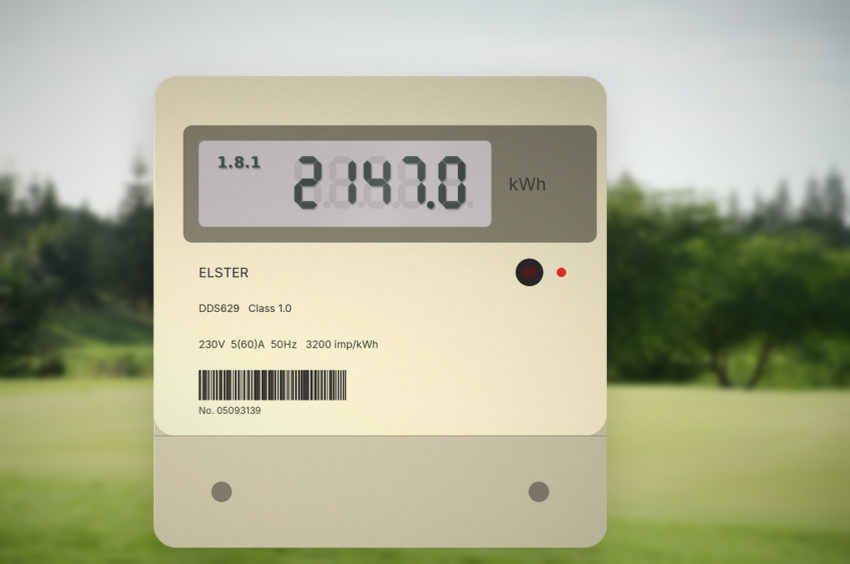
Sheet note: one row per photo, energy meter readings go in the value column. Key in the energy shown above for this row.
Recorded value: 2147.0 kWh
